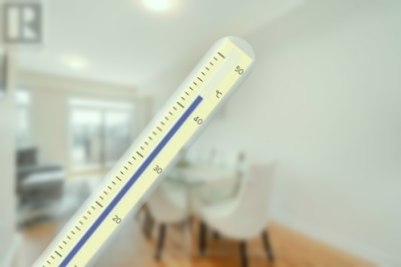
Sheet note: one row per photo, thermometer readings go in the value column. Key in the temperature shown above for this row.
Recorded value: 43 °C
